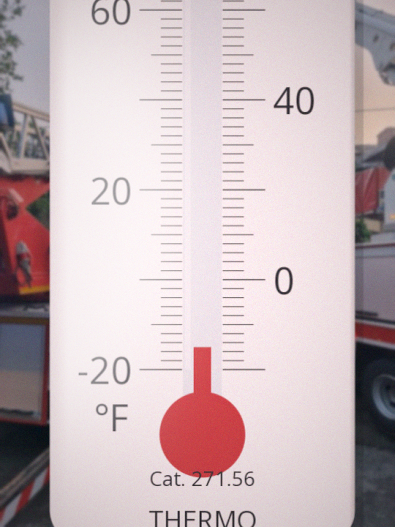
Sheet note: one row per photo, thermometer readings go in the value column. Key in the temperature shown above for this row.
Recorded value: -15 °F
